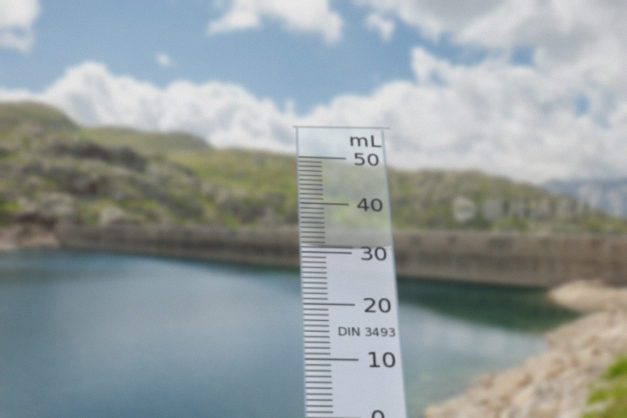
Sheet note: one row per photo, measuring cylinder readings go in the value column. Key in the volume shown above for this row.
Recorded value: 31 mL
